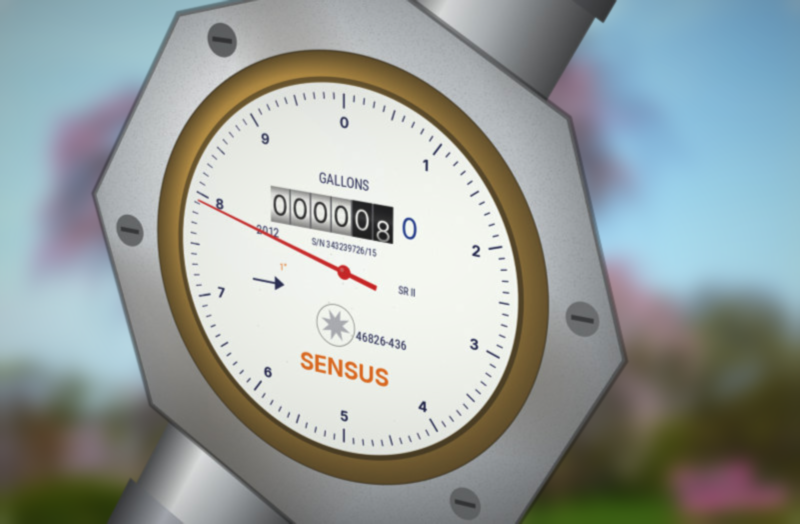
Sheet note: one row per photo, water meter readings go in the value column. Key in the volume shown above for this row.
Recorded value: 77.9 gal
